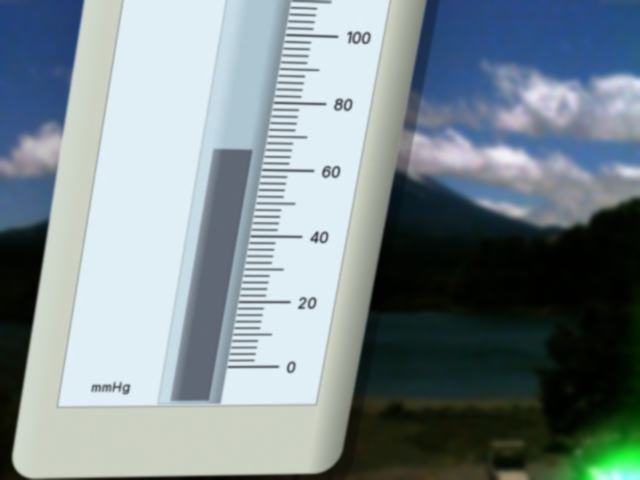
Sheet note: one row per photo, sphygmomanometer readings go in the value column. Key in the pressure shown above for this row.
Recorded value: 66 mmHg
